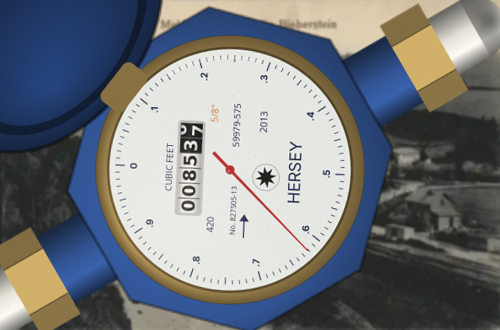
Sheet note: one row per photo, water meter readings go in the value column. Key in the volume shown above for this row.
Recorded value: 8536.62 ft³
